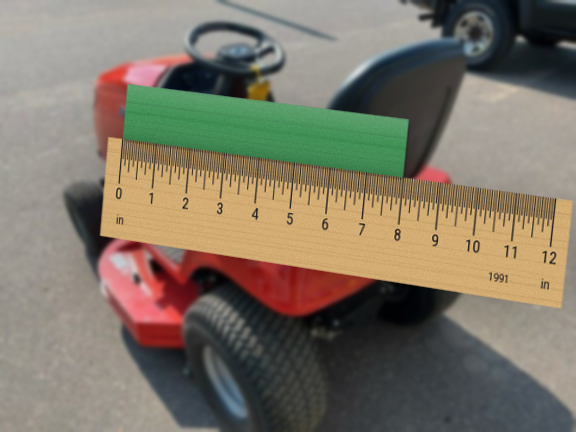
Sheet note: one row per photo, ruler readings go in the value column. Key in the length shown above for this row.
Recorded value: 8 in
